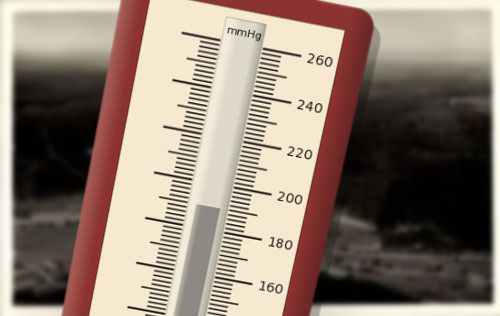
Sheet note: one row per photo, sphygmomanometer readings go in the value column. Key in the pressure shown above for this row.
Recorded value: 190 mmHg
